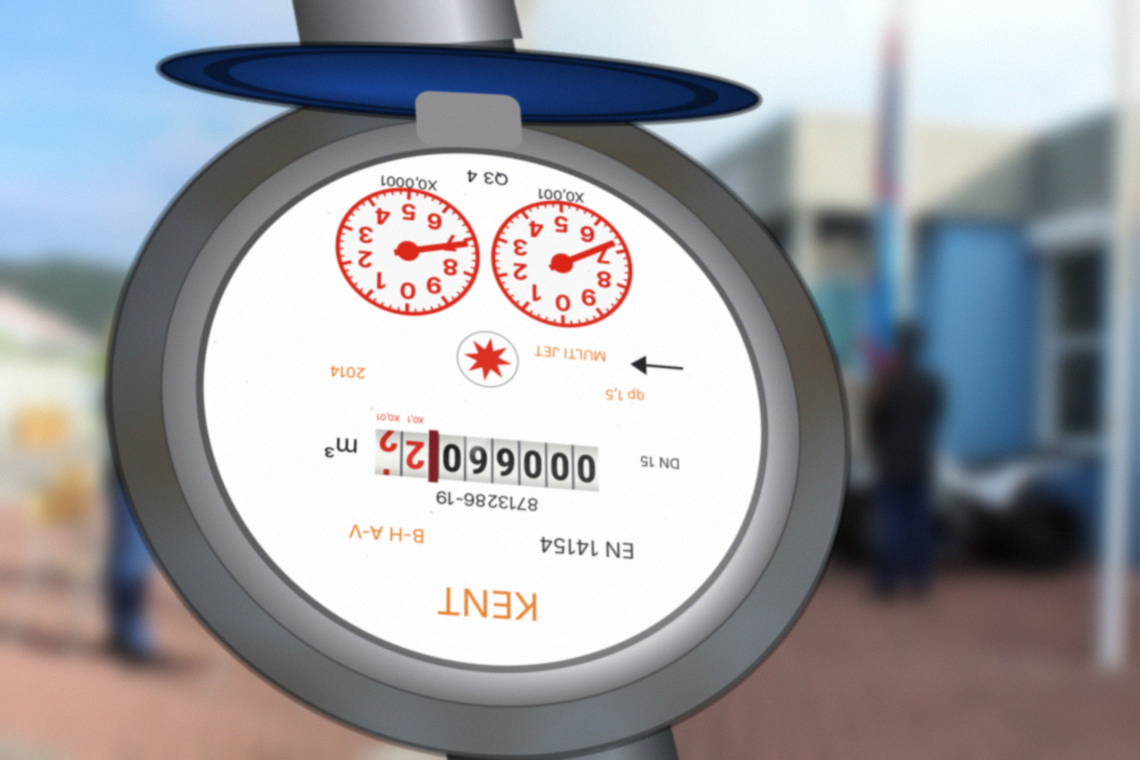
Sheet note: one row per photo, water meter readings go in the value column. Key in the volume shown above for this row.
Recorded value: 660.2167 m³
